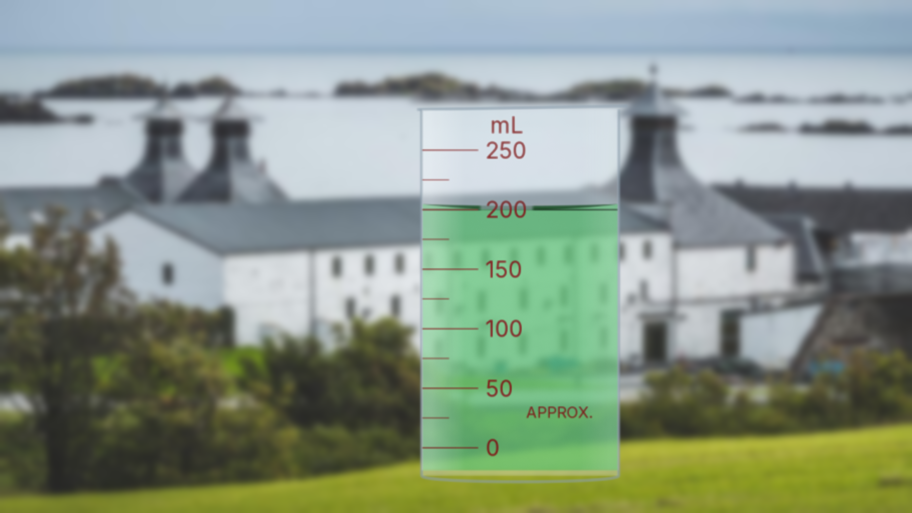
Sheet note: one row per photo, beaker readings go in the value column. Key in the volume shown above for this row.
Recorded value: 200 mL
